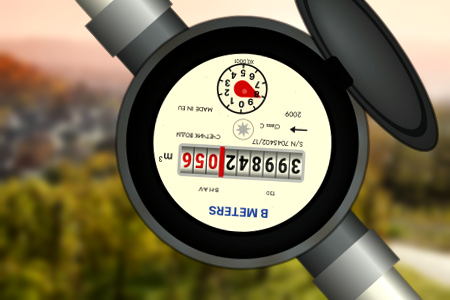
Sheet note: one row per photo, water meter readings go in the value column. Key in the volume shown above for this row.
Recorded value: 399842.0568 m³
